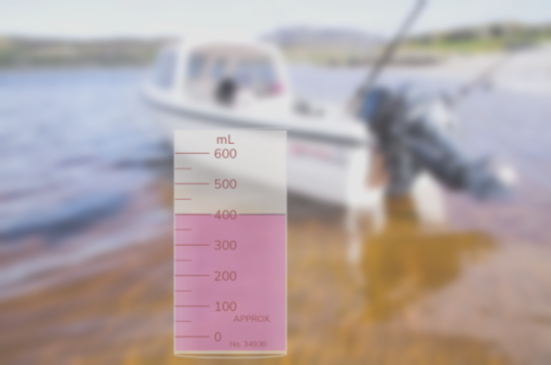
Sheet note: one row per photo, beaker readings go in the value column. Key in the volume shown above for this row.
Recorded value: 400 mL
